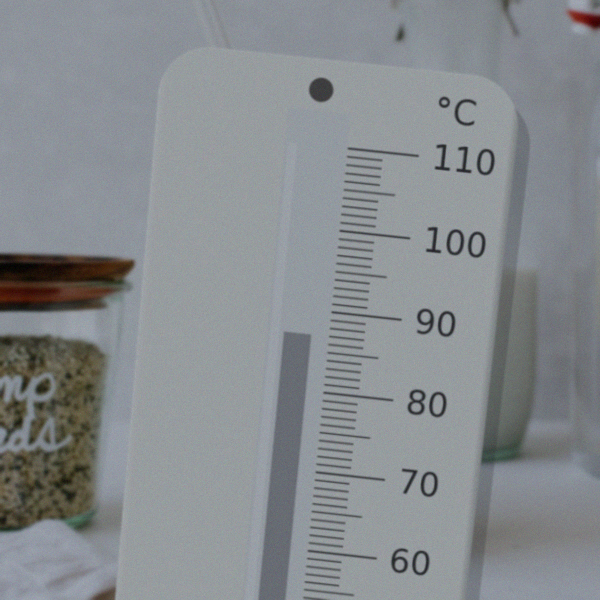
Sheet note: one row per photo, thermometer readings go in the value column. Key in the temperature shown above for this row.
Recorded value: 87 °C
